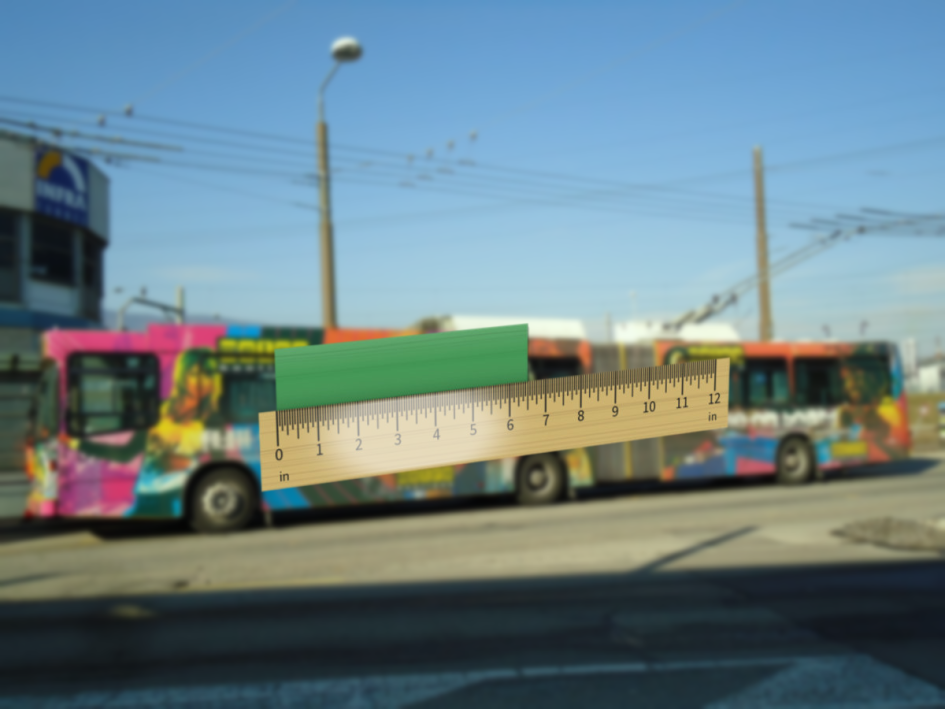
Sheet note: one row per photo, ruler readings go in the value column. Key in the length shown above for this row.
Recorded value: 6.5 in
